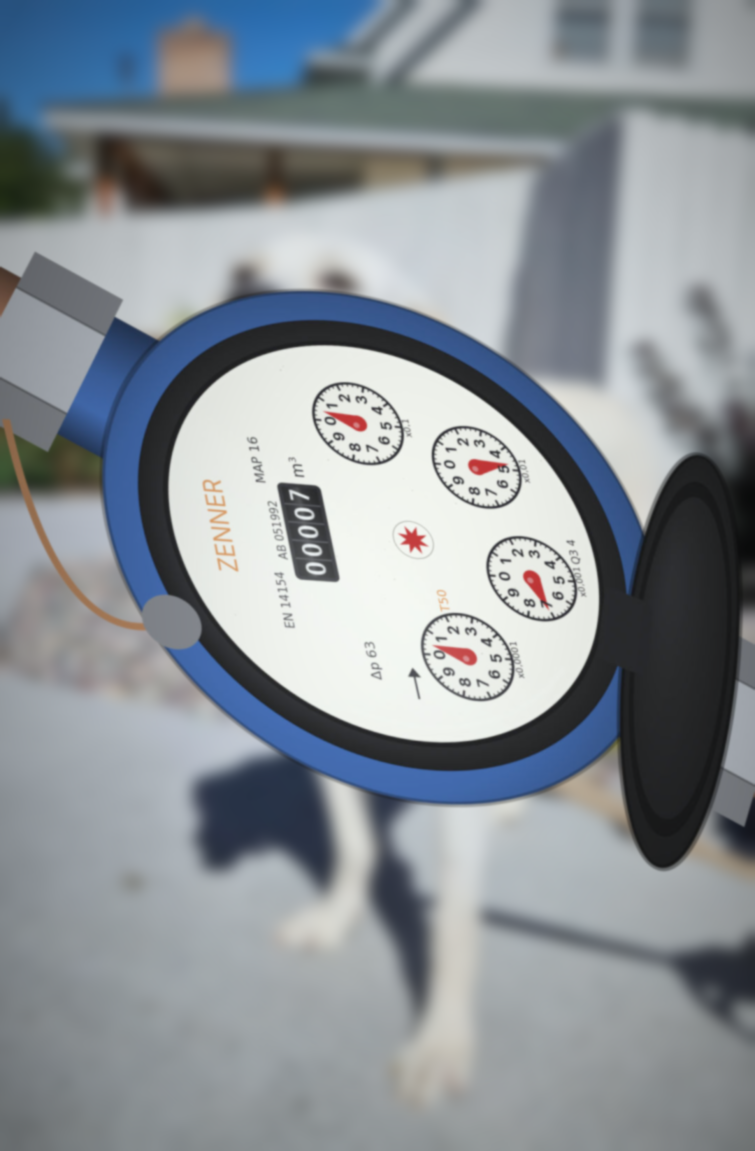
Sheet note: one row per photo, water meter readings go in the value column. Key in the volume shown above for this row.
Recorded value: 7.0470 m³
